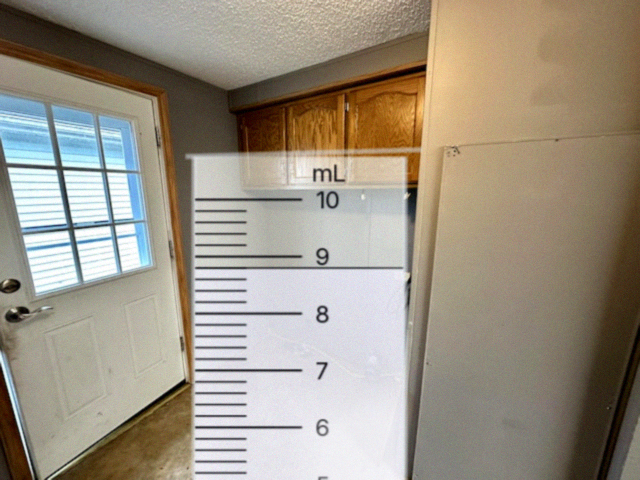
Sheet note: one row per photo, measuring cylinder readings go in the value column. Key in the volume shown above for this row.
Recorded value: 8.8 mL
